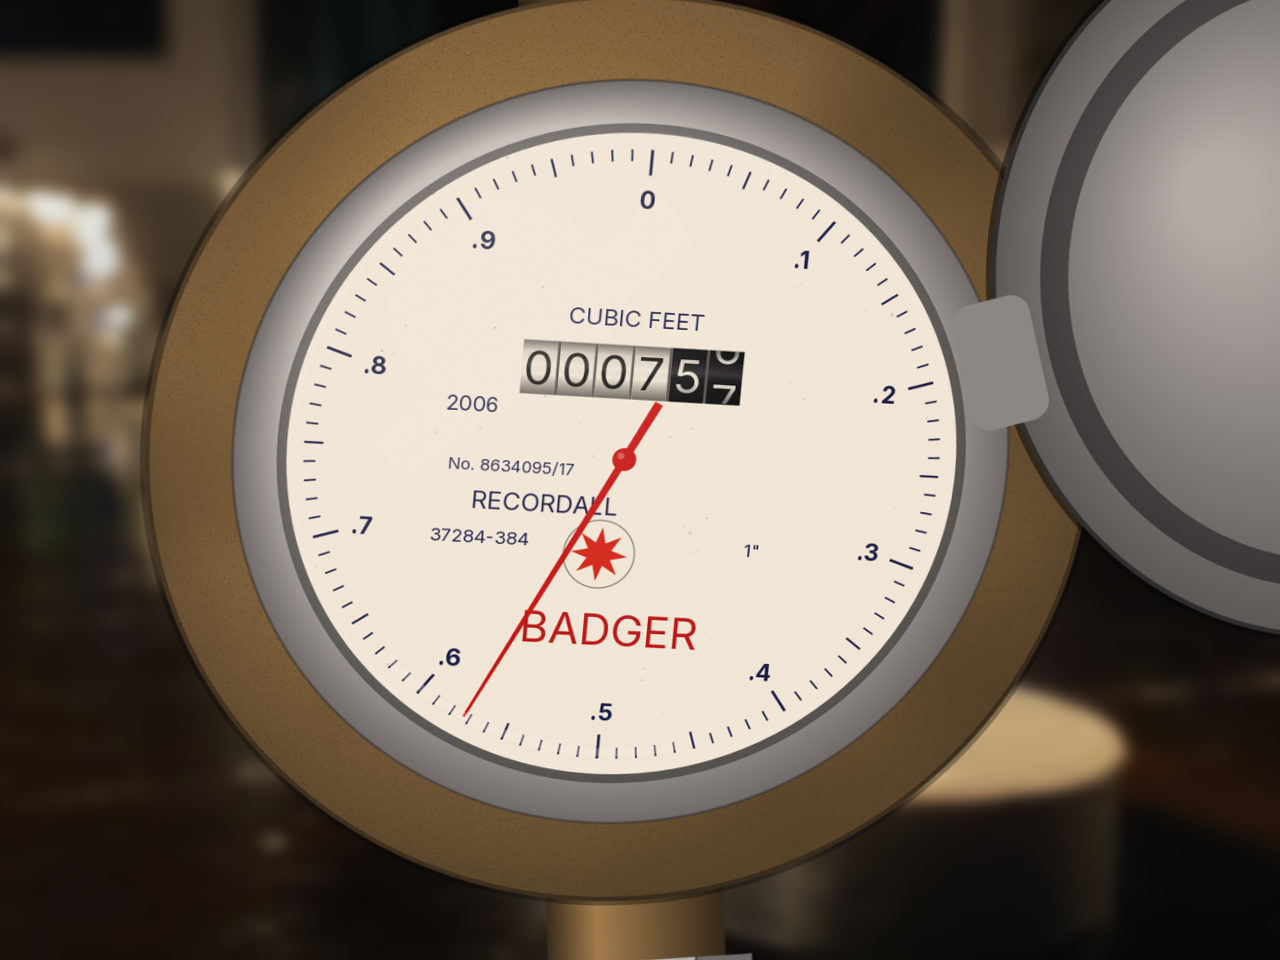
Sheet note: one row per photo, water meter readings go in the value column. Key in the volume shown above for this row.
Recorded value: 756.57 ft³
